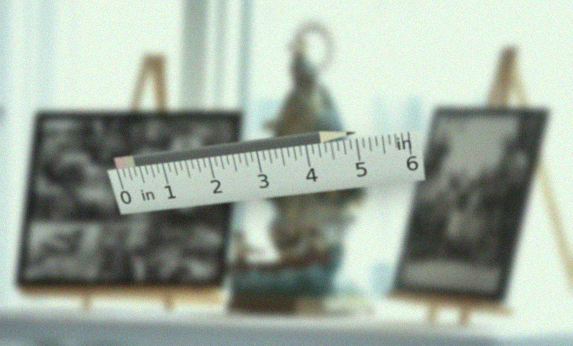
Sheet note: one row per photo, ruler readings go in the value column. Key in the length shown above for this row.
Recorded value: 5 in
